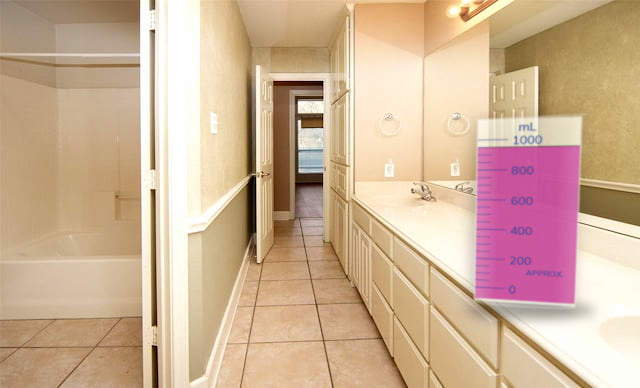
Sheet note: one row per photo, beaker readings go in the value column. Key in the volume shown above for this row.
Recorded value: 950 mL
